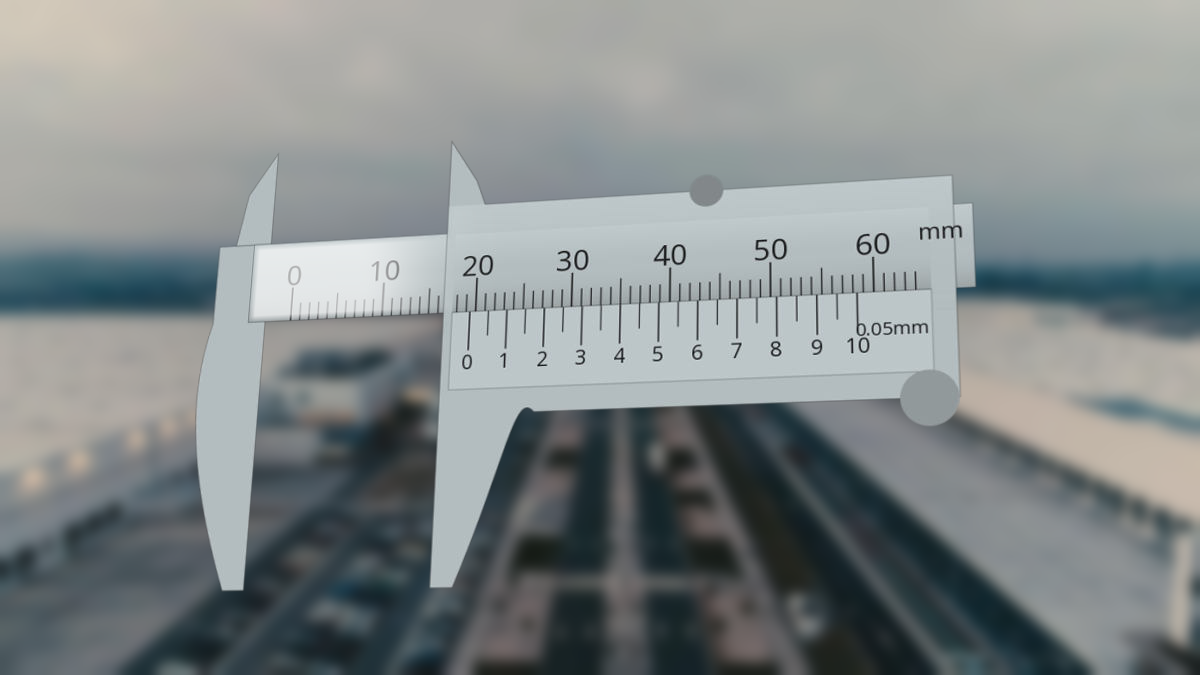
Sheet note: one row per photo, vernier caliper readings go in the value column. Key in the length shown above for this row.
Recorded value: 19.4 mm
